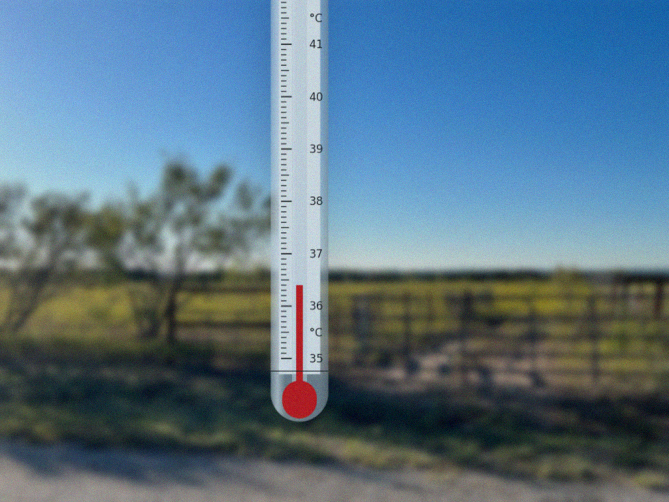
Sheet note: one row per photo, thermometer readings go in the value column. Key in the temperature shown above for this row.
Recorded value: 36.4 °C
